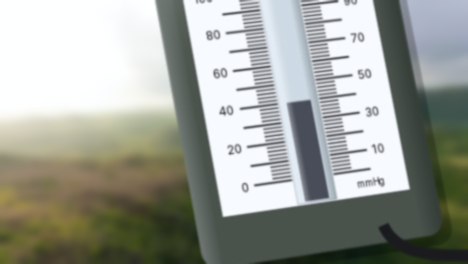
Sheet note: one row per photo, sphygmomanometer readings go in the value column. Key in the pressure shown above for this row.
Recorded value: 40 mmHg
